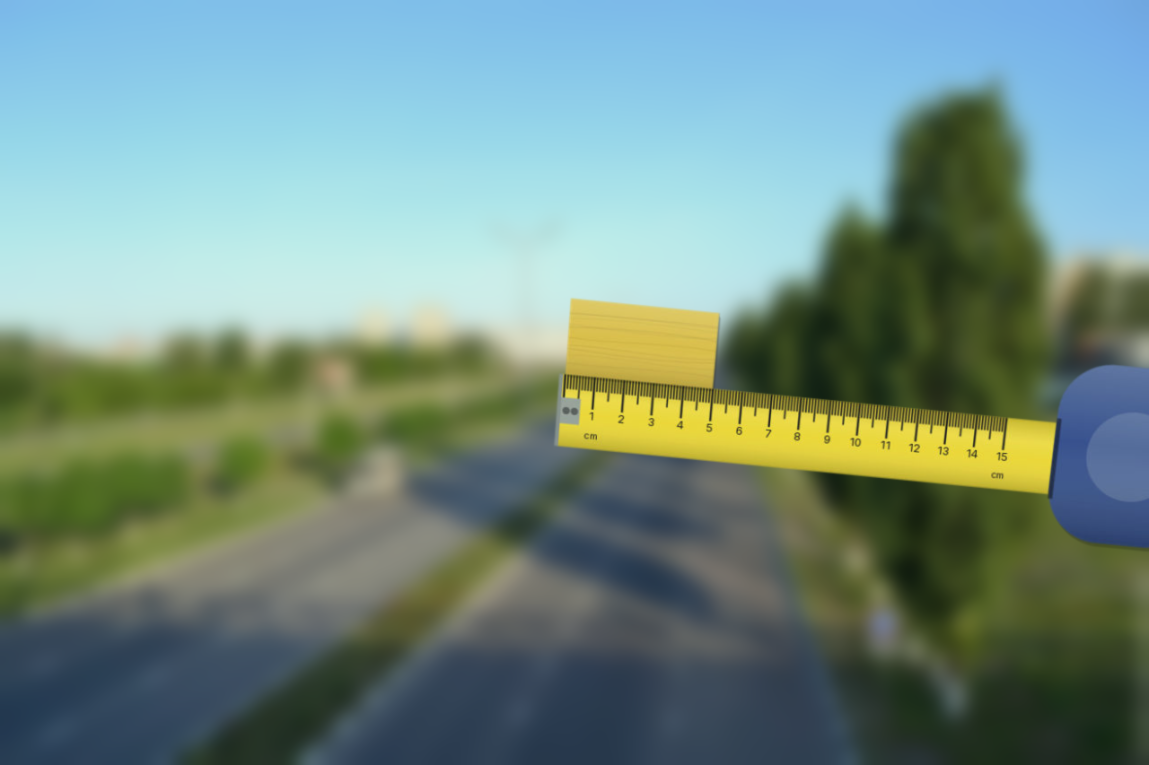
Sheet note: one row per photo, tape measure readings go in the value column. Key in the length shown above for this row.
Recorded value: 5 cm
